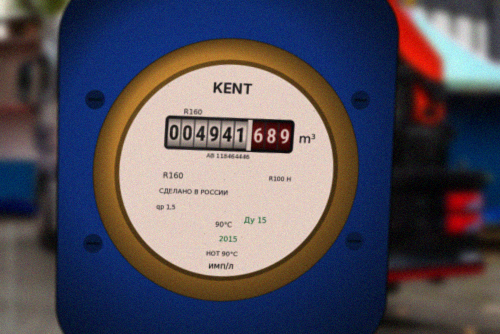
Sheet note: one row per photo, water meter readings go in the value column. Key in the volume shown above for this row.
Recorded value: 4941.689 m³
